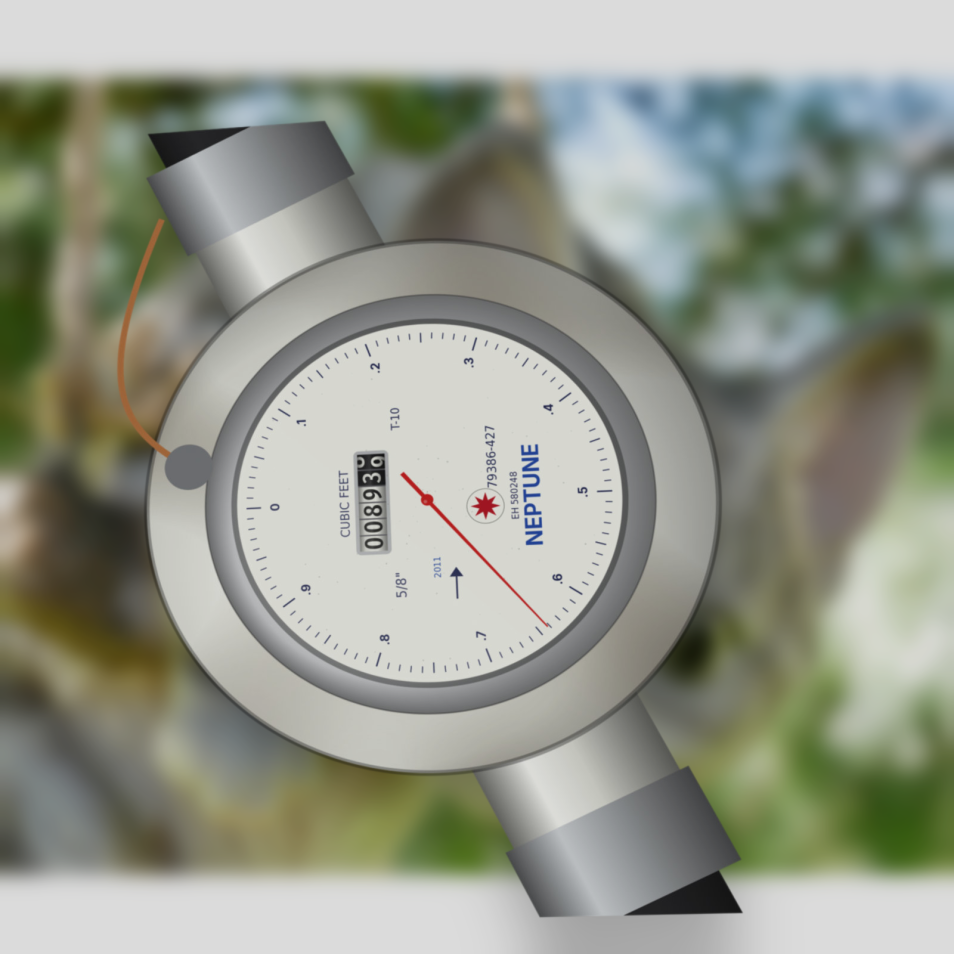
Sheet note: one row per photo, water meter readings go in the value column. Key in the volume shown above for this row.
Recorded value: 8938.64 ft³
